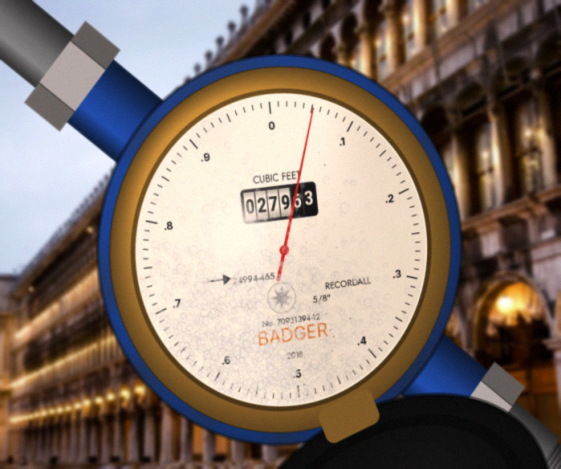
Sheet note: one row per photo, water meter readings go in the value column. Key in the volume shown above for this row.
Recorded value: 27963.05 ft³
